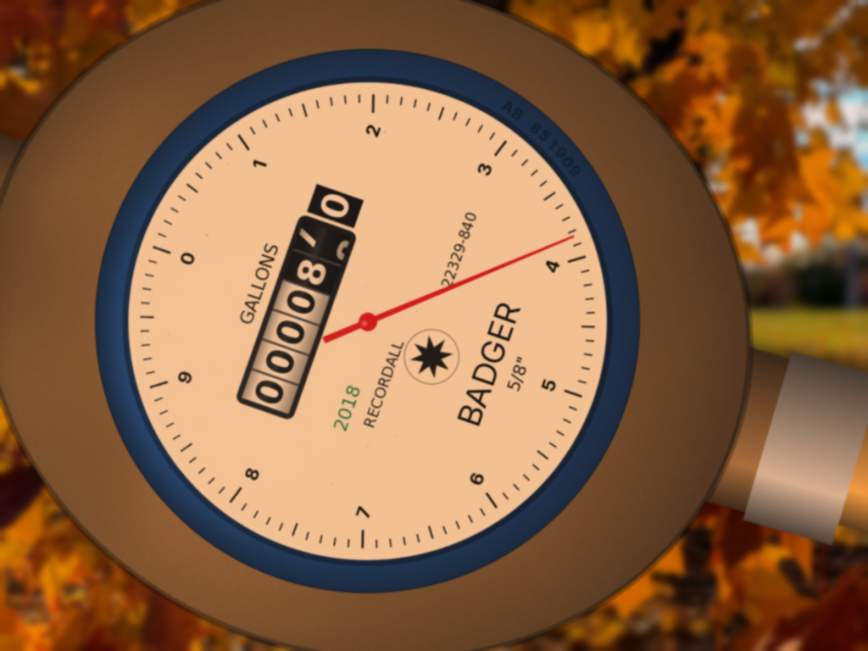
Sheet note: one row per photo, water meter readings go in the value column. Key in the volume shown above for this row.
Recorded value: 873.8 gal
